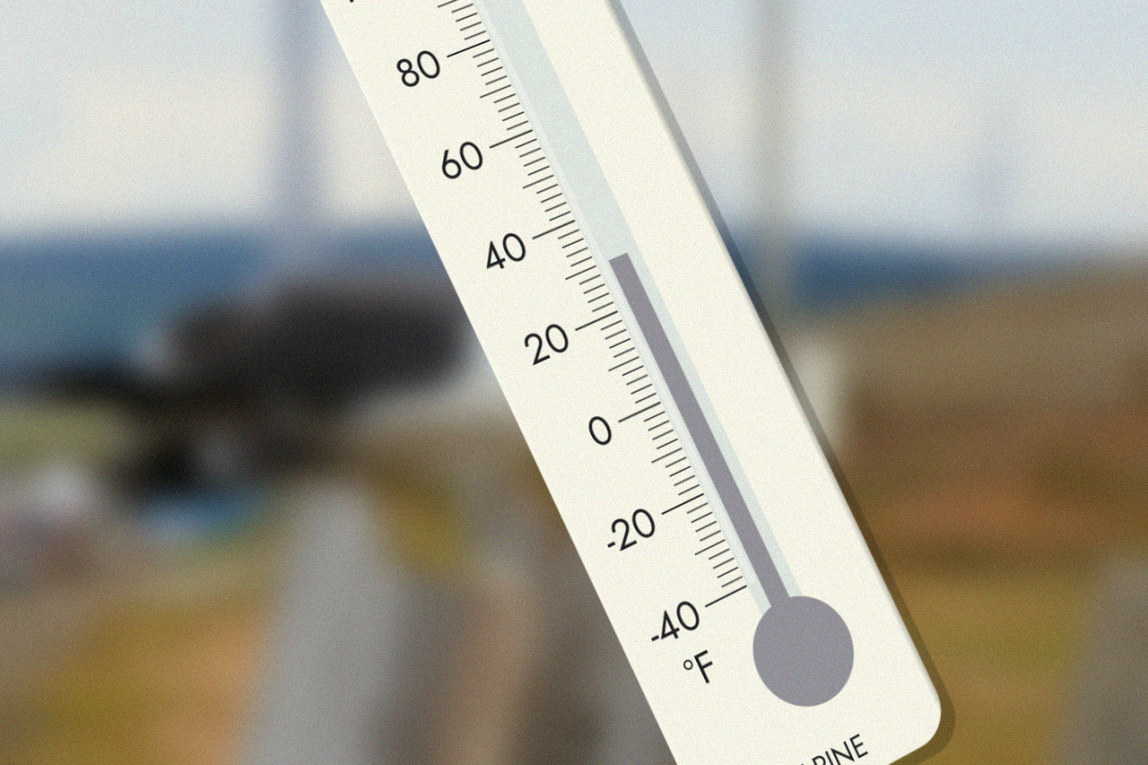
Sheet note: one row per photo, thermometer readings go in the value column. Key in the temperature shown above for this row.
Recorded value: 30 °F
